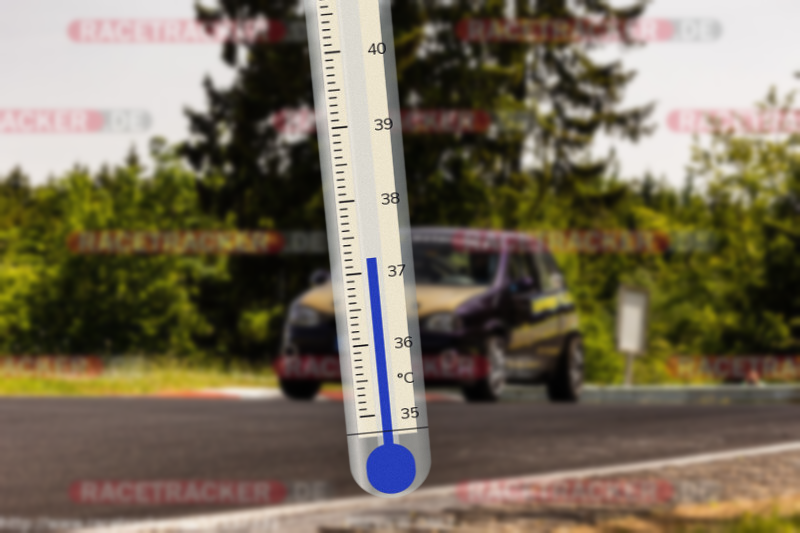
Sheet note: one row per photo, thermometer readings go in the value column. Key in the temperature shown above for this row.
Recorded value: 37.2 °C
